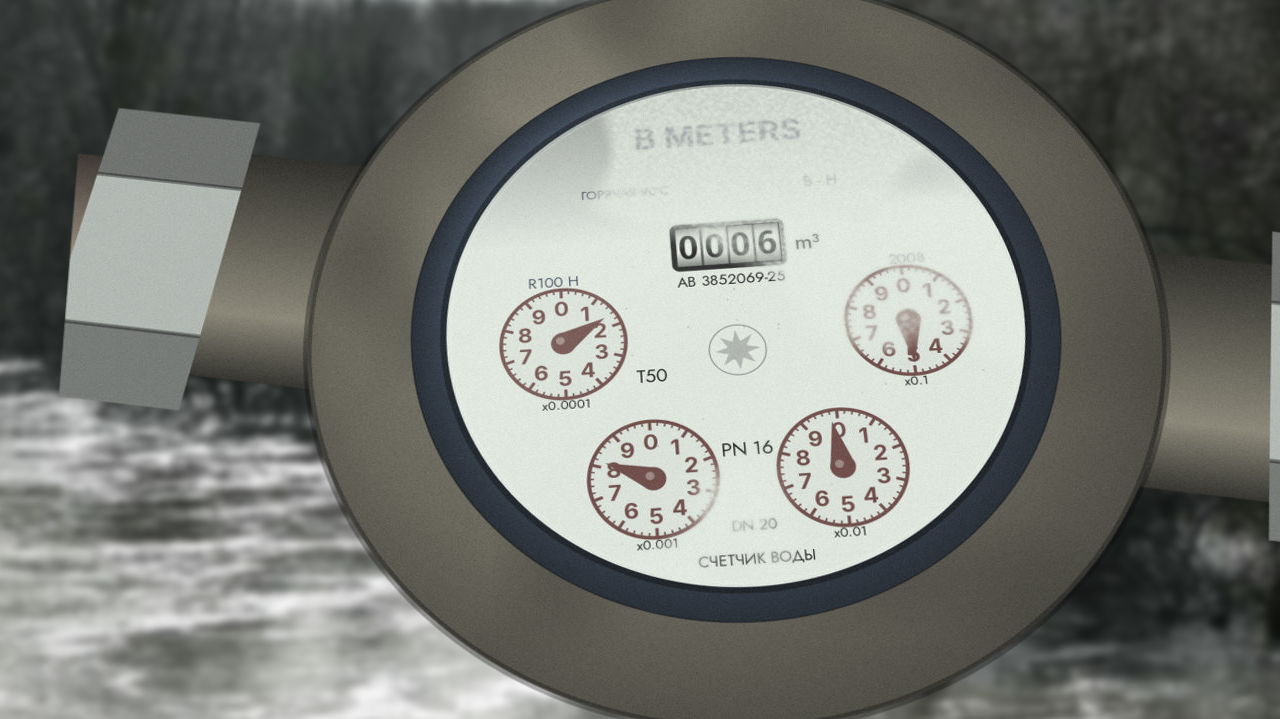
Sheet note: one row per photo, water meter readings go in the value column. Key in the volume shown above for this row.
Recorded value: 6.4981 m³
